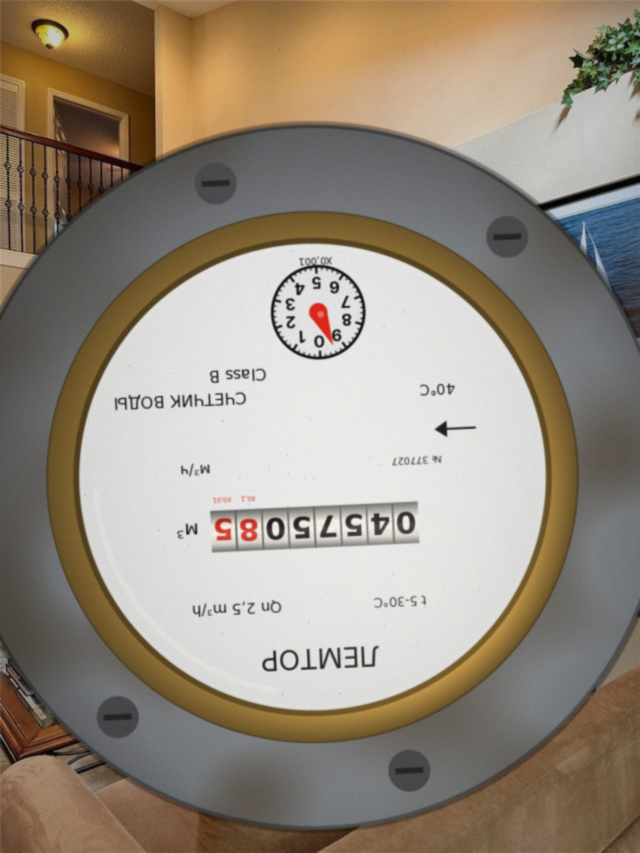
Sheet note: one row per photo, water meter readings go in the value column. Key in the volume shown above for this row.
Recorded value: 45750.849 m³
